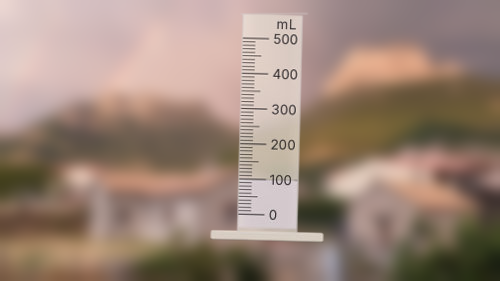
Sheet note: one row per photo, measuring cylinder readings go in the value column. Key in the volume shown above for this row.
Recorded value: 100 mL
